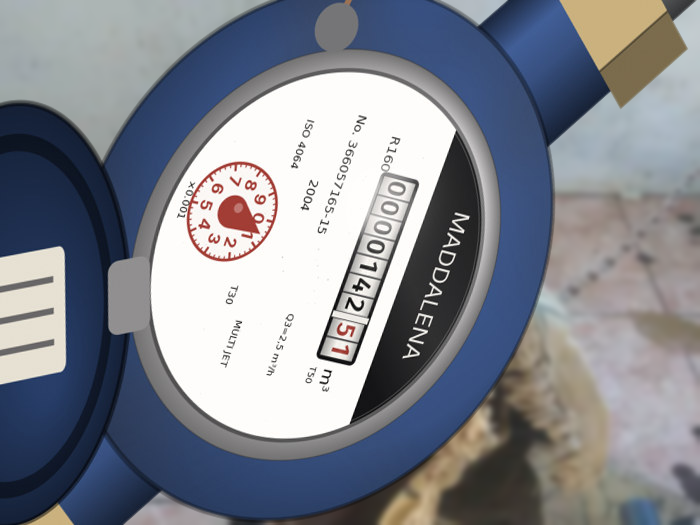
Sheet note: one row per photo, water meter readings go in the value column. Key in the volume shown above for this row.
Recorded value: 142.510 m³
